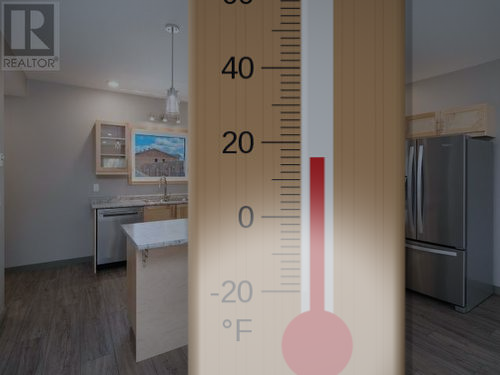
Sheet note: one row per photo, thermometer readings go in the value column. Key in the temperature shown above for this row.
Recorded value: 16 °F
